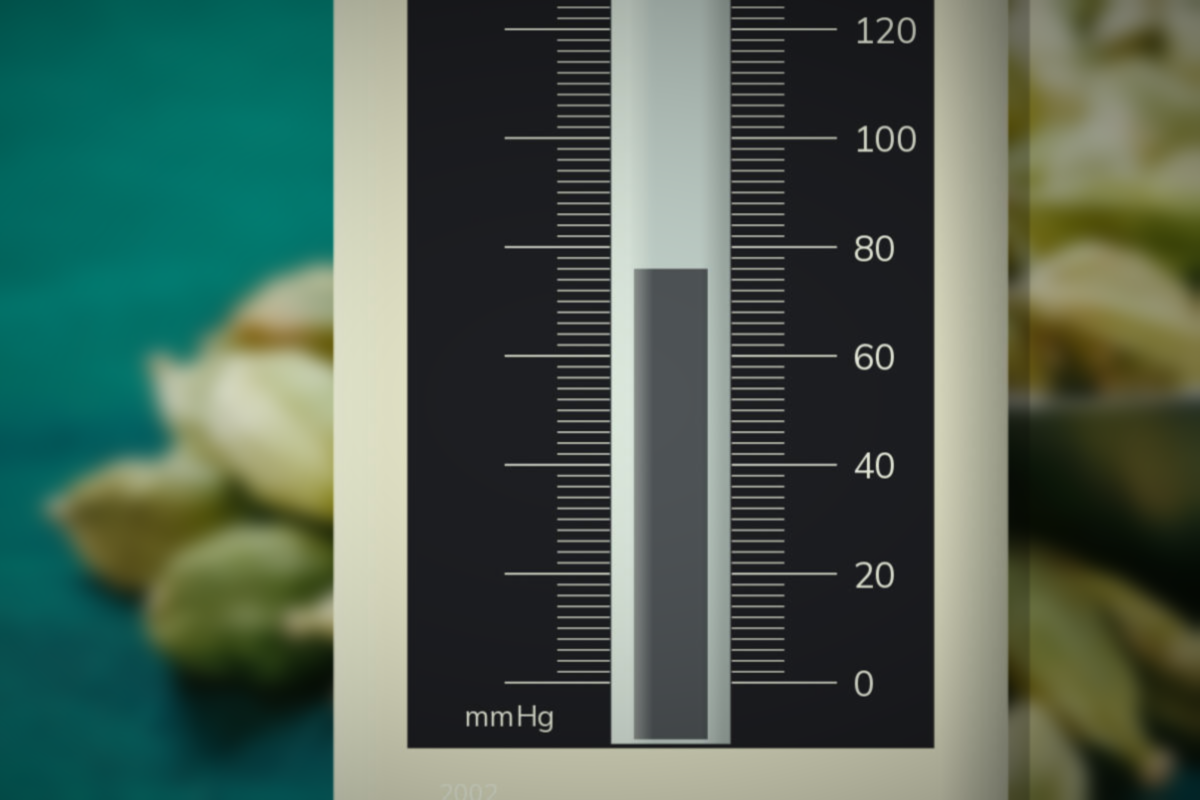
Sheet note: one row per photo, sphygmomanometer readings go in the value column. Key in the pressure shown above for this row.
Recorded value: 76 mmHg
